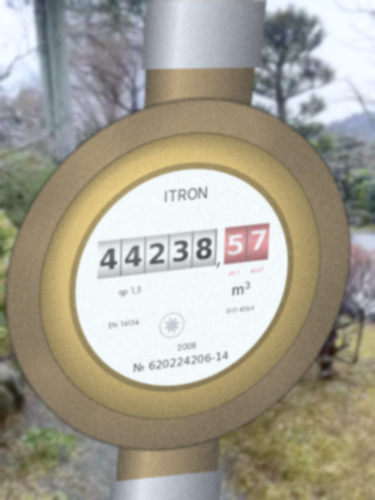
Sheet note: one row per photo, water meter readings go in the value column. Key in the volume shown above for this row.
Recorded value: 44238.57 m³
